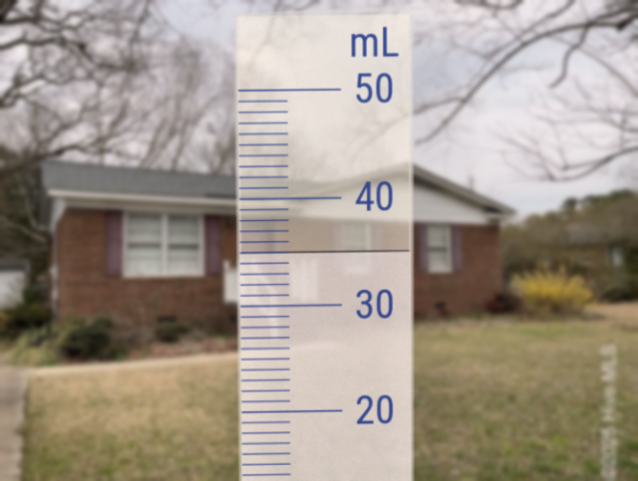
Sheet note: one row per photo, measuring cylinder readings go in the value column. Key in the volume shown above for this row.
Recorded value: 35 mL
